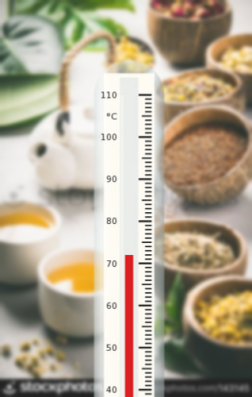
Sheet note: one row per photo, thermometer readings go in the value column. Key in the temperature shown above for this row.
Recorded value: 72 °C
